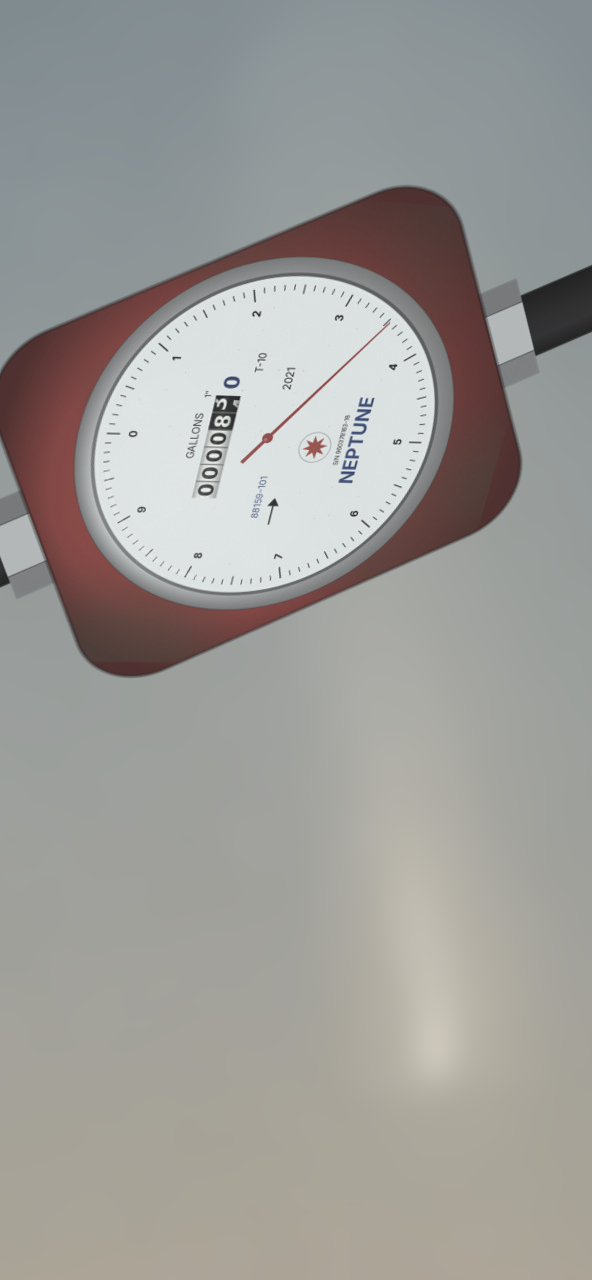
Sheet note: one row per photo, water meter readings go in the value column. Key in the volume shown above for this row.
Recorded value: 833.5 gal
